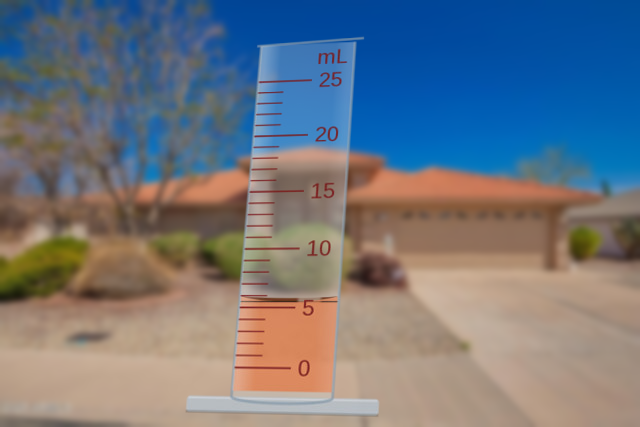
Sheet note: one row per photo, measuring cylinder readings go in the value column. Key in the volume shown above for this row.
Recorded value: 5.5 mL
